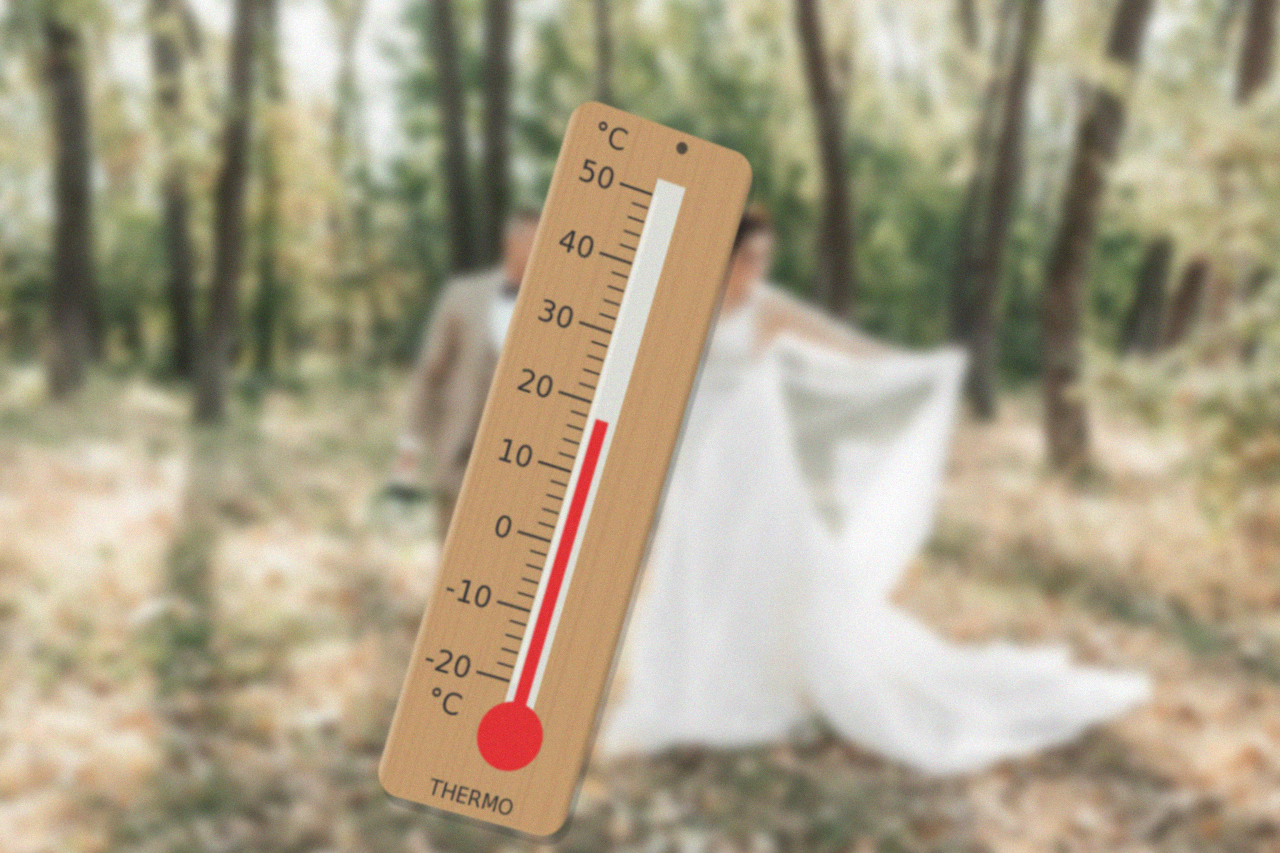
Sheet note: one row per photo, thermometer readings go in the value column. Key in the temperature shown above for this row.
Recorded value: 18 °C
